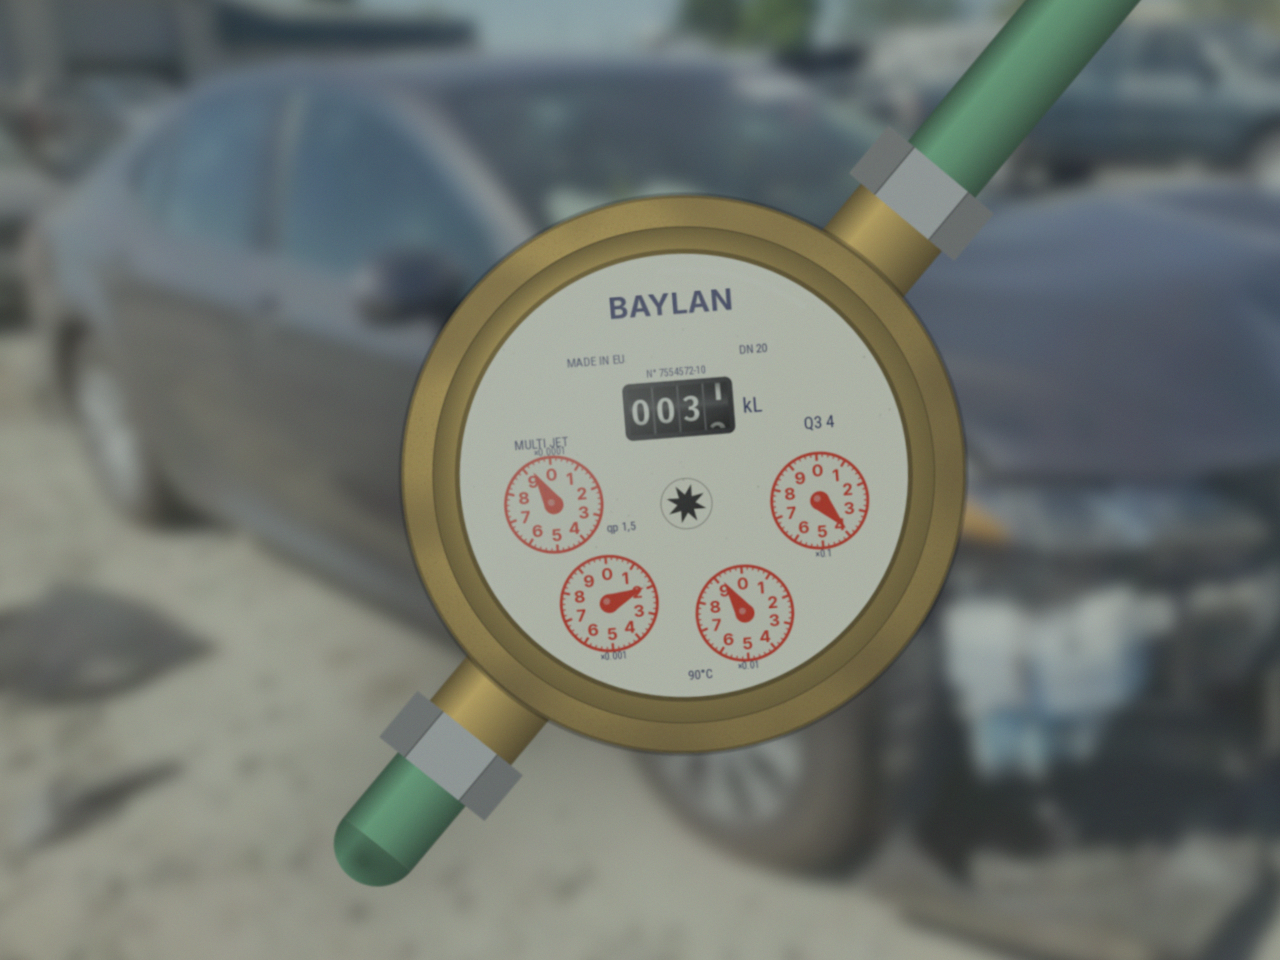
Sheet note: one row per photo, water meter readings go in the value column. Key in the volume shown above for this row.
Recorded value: 31.3919 kL
